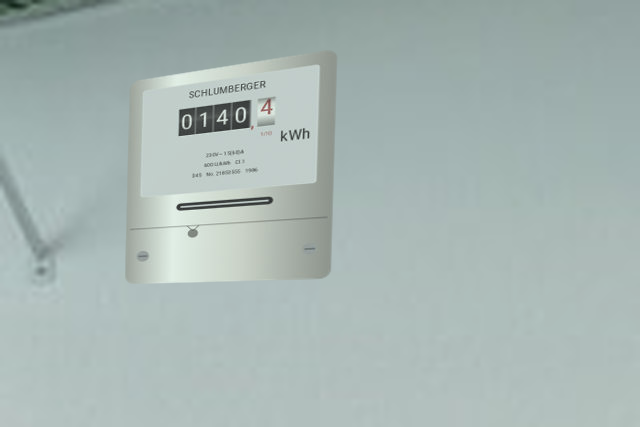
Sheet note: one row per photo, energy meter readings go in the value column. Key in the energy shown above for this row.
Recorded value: 140.4 kWh
